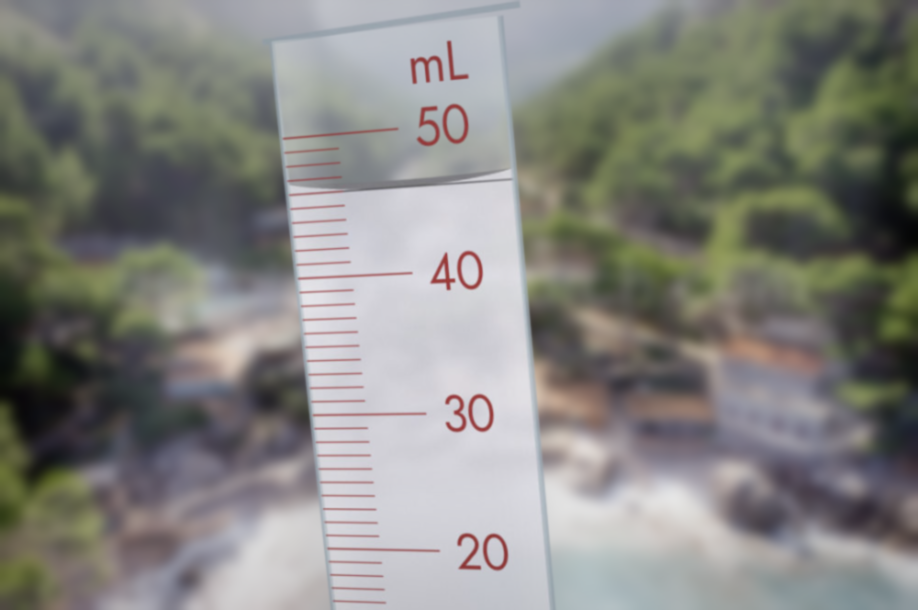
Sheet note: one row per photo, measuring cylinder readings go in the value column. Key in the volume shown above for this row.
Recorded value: 46 mL
